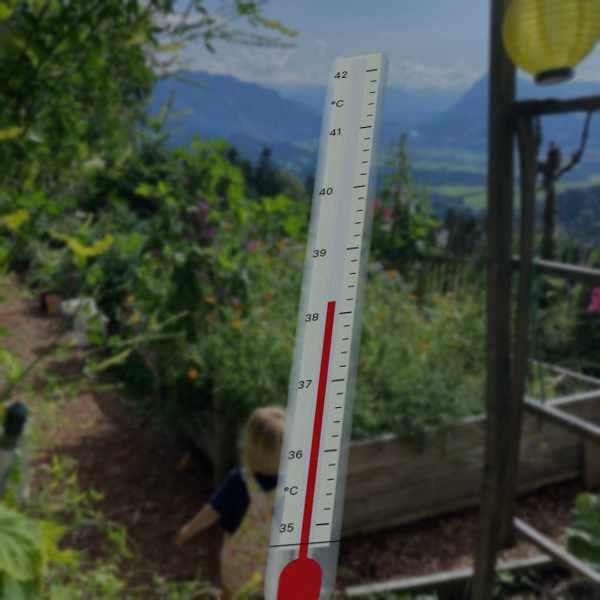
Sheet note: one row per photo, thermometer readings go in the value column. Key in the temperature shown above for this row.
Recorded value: 38.2 °C
